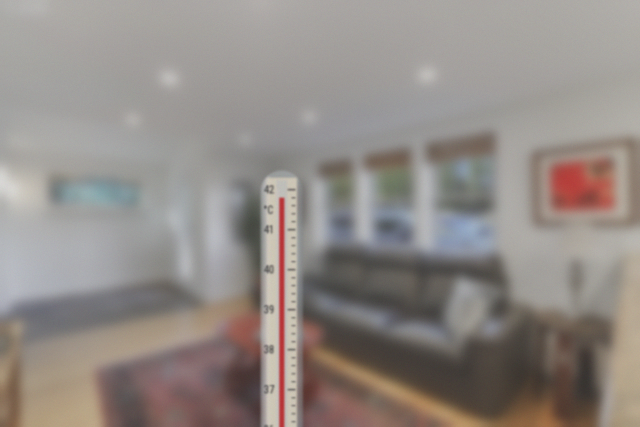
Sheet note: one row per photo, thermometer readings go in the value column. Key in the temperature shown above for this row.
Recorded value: 41.8 °C
